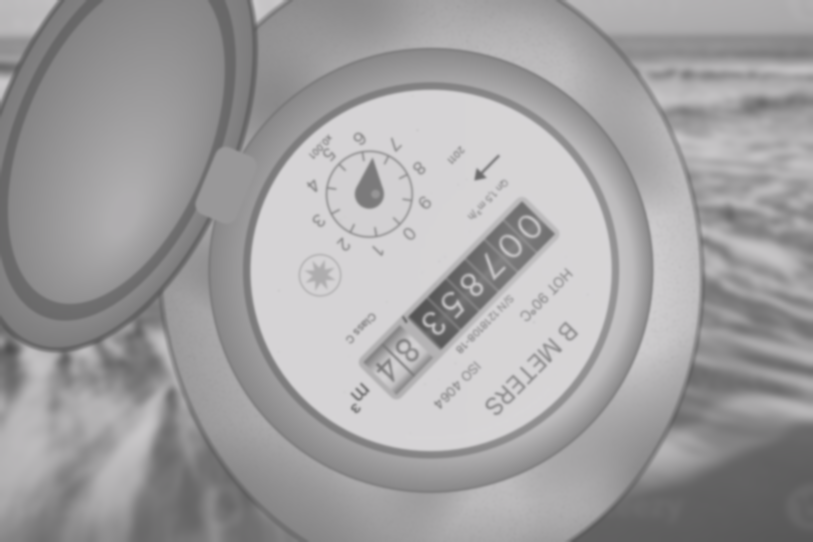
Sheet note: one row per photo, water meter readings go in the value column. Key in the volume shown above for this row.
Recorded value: 7853.846 m³
